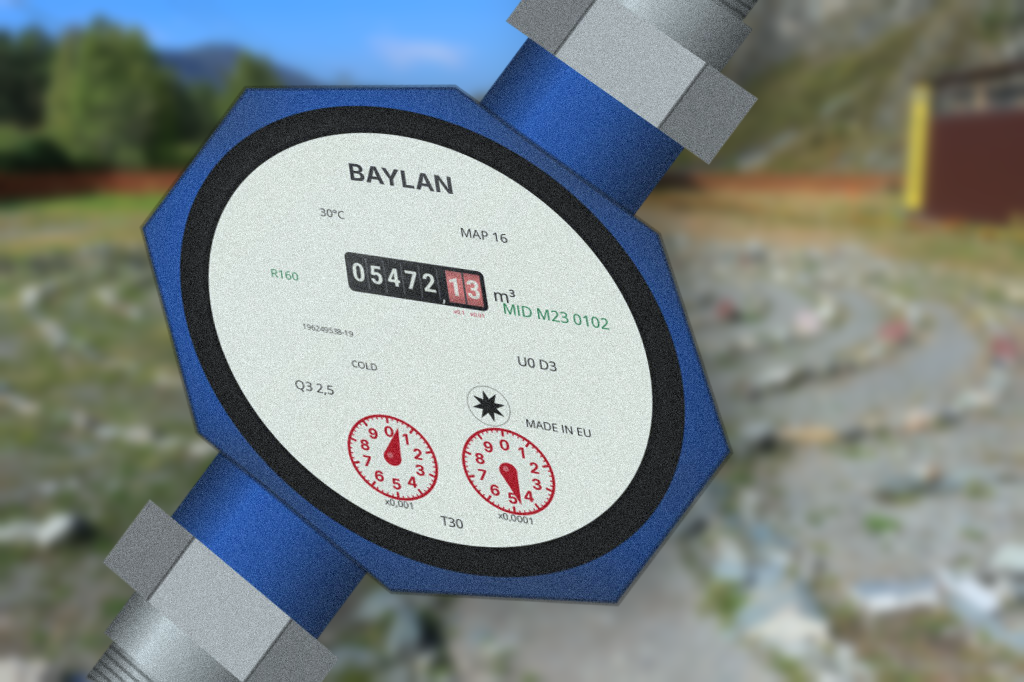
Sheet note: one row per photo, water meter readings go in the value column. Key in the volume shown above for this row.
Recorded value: 5472.1304 m³
